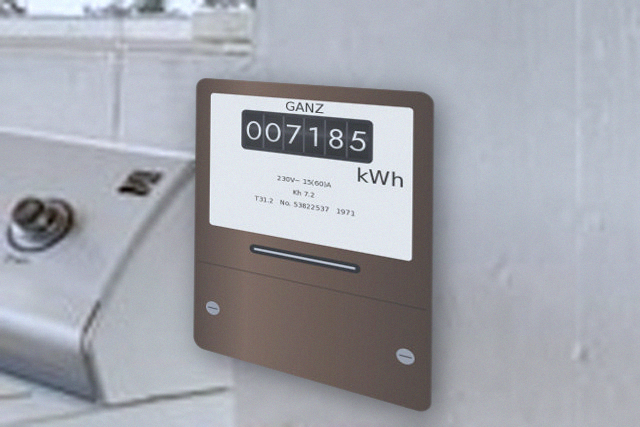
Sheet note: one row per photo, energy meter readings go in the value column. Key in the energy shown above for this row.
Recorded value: 7185 kWh
